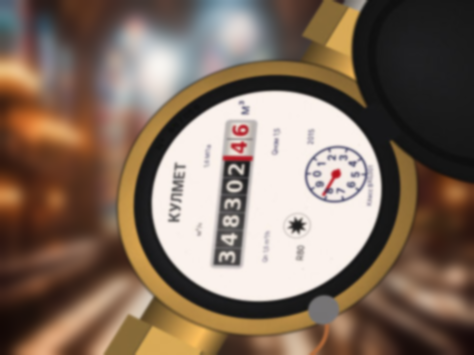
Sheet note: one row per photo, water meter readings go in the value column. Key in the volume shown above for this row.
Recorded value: 348302.468 m³
